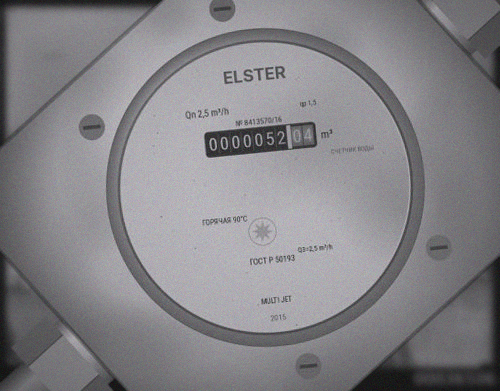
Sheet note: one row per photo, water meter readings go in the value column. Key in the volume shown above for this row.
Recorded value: 52.04 m³
